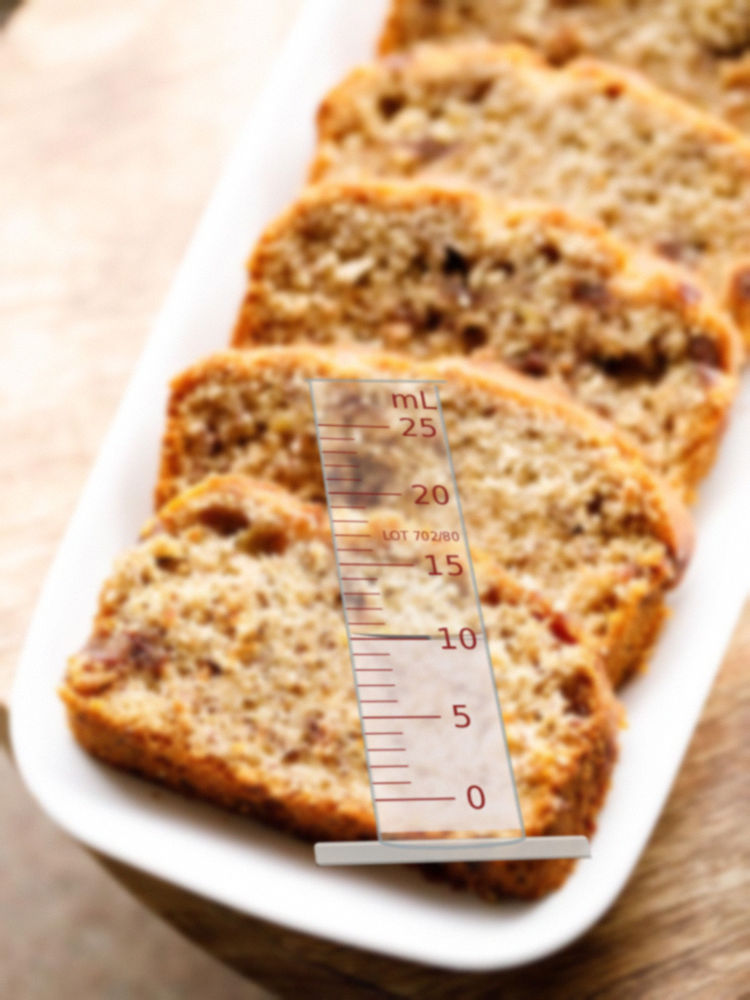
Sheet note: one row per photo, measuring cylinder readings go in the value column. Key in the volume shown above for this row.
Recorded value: 10 mL
